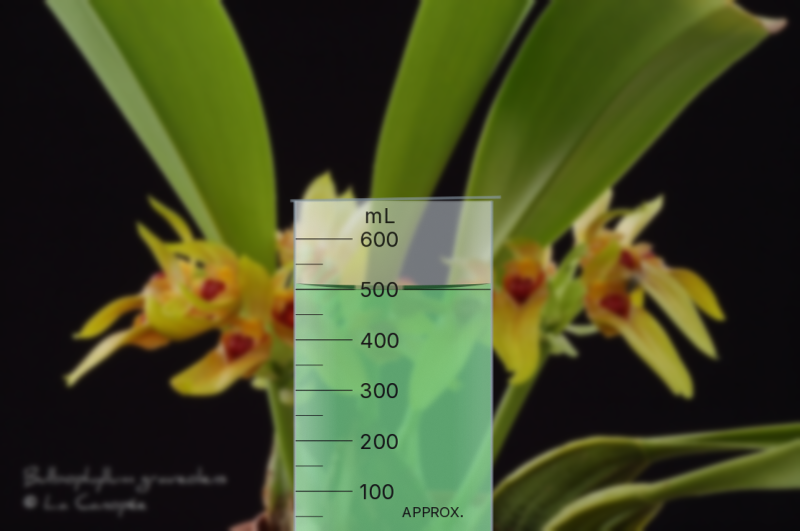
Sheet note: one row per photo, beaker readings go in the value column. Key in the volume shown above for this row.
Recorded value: 500 mL
